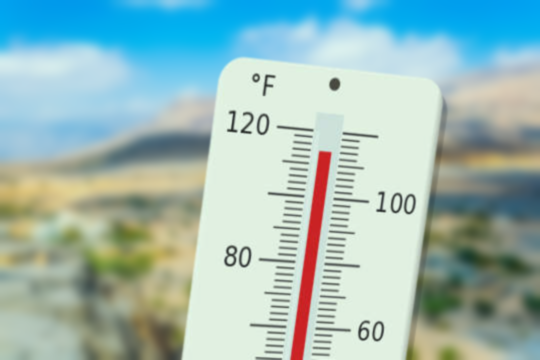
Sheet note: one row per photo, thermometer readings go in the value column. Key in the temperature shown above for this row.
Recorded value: 114 °F
